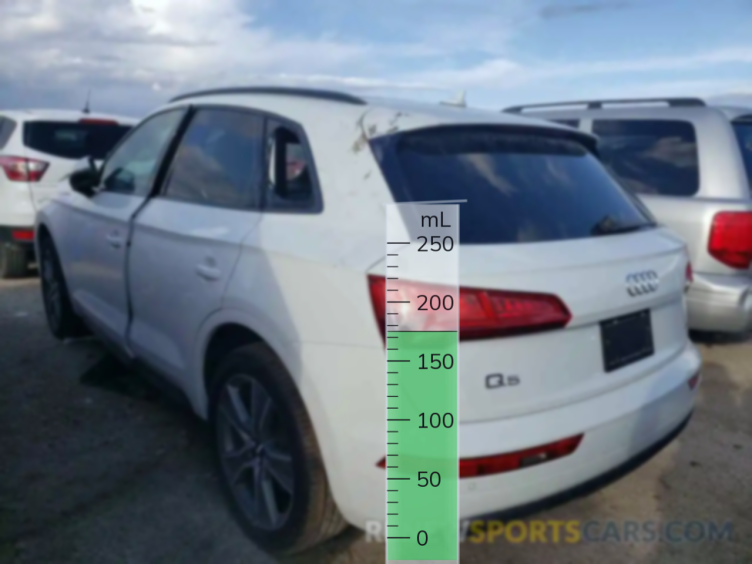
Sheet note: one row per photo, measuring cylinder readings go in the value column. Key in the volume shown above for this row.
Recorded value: 175 mL
